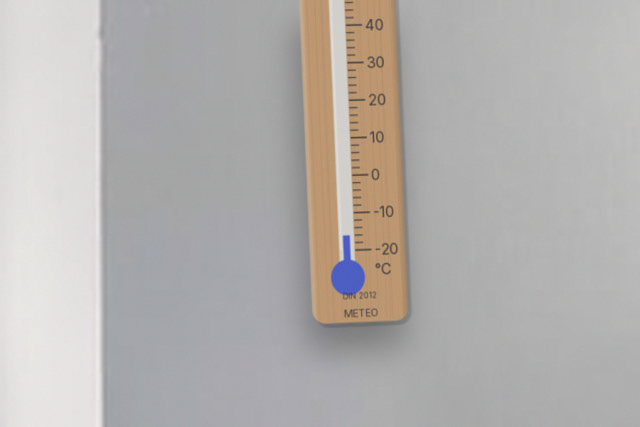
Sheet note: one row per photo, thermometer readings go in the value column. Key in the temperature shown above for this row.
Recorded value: -16 °C
